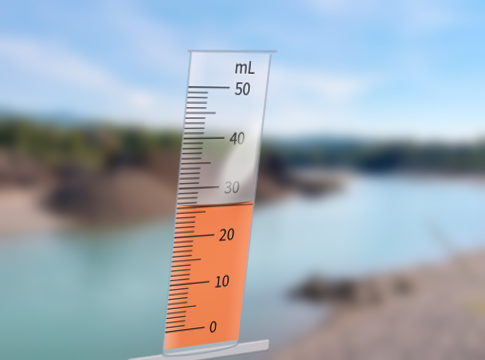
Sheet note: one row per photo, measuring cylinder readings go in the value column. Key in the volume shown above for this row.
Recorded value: 26 mL
